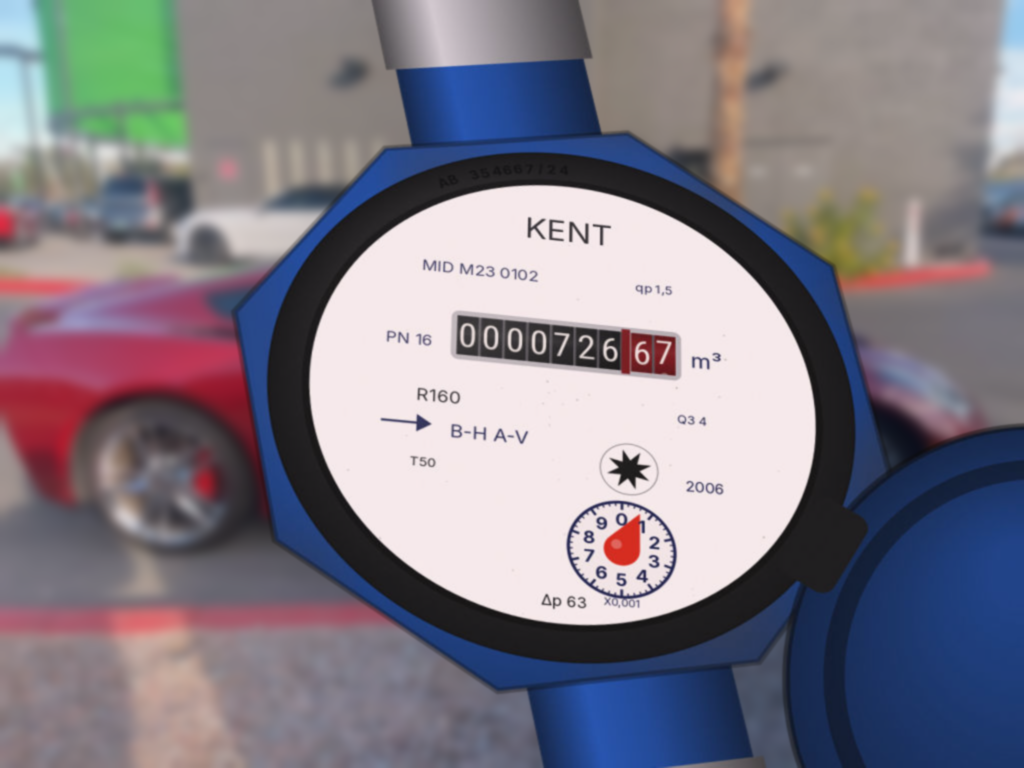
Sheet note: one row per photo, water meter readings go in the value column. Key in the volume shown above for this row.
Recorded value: 726.670 m³
